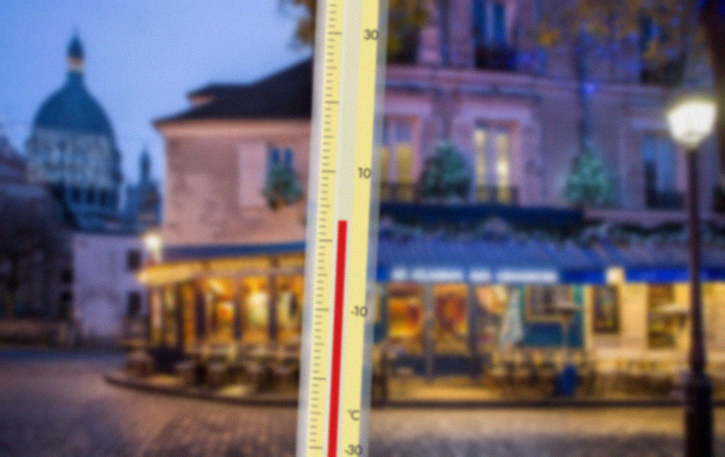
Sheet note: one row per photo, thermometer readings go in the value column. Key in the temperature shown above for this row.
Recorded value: 3 °C
